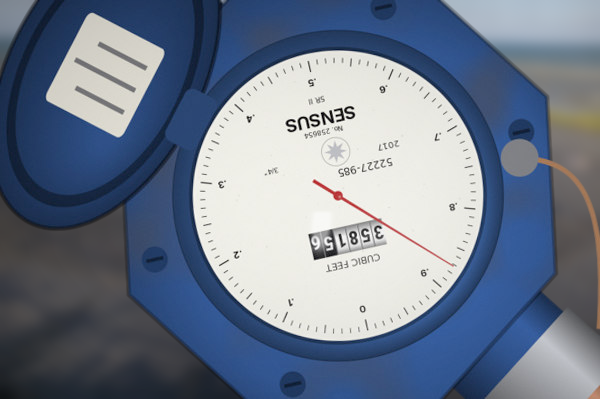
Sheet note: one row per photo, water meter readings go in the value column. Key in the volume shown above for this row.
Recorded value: 358155.87 ft³
